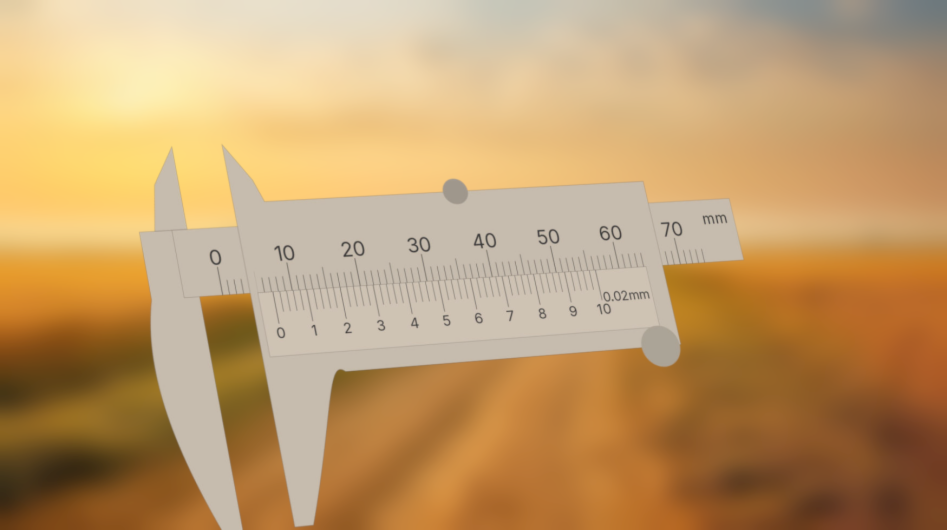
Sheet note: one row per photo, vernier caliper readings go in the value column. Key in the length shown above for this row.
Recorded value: 7.2 mm
